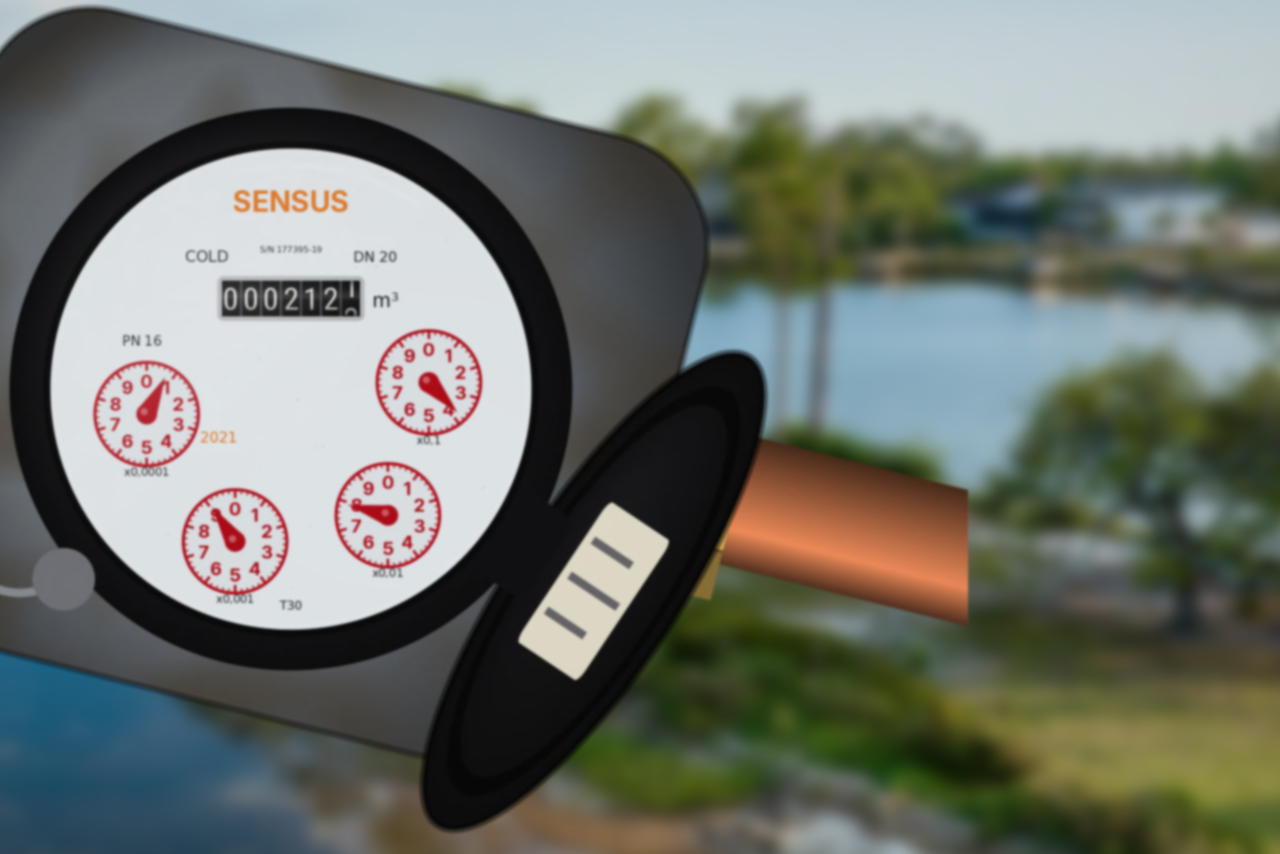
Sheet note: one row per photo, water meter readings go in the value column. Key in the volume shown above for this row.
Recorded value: 2121.3790 m³
